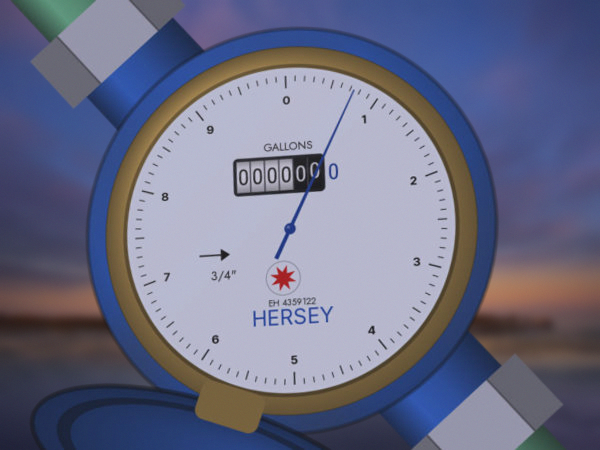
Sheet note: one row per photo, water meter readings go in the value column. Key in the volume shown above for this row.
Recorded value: 0.7 gal
